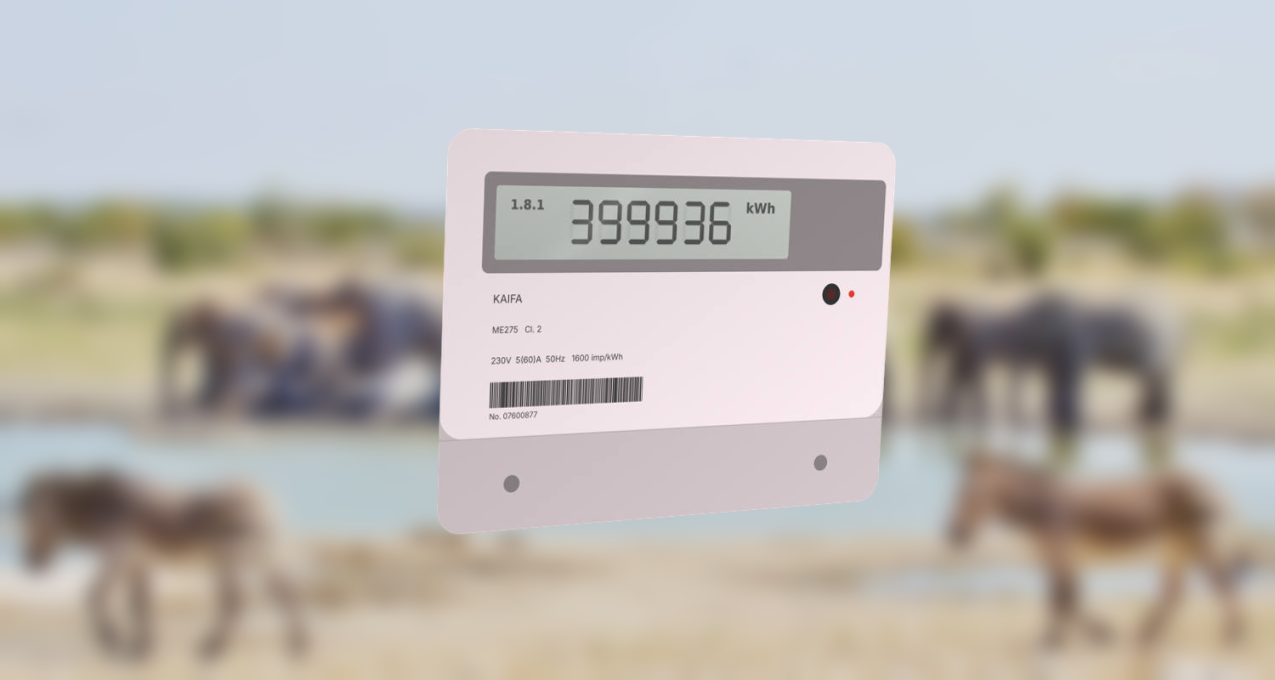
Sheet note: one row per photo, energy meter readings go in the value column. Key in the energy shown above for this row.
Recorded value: 399936 kWh
